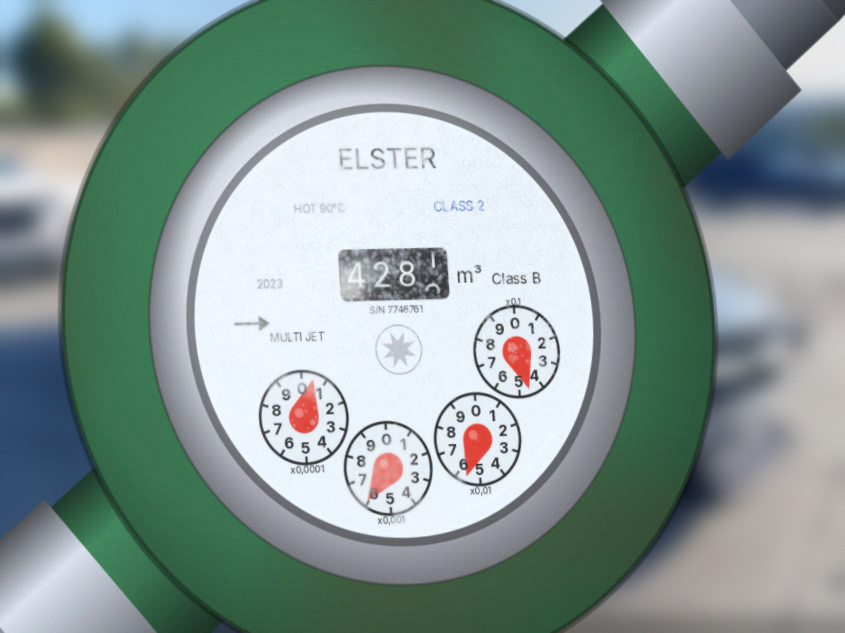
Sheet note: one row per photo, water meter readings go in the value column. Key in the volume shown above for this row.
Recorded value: 4281.4560 m³
